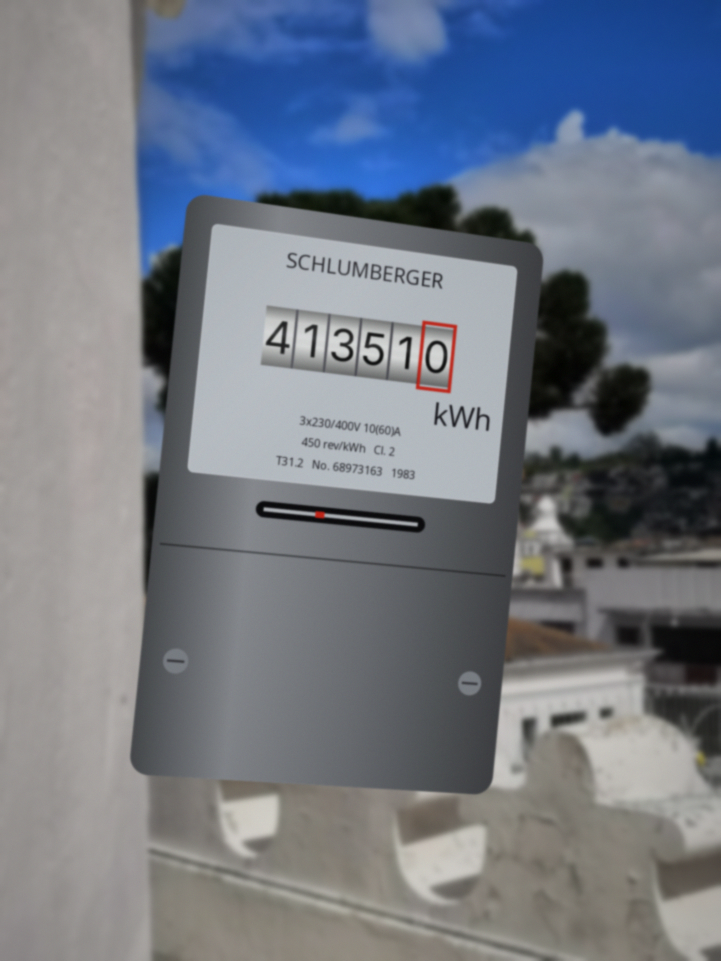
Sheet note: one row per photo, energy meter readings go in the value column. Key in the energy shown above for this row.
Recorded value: 41351.0 kWh
